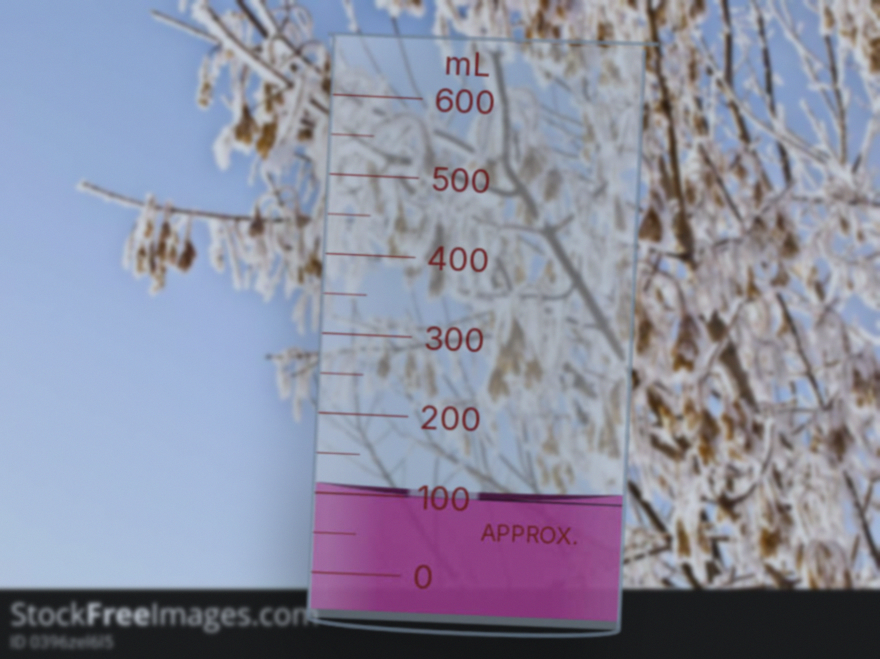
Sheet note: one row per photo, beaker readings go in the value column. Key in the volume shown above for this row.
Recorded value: 100 mL
